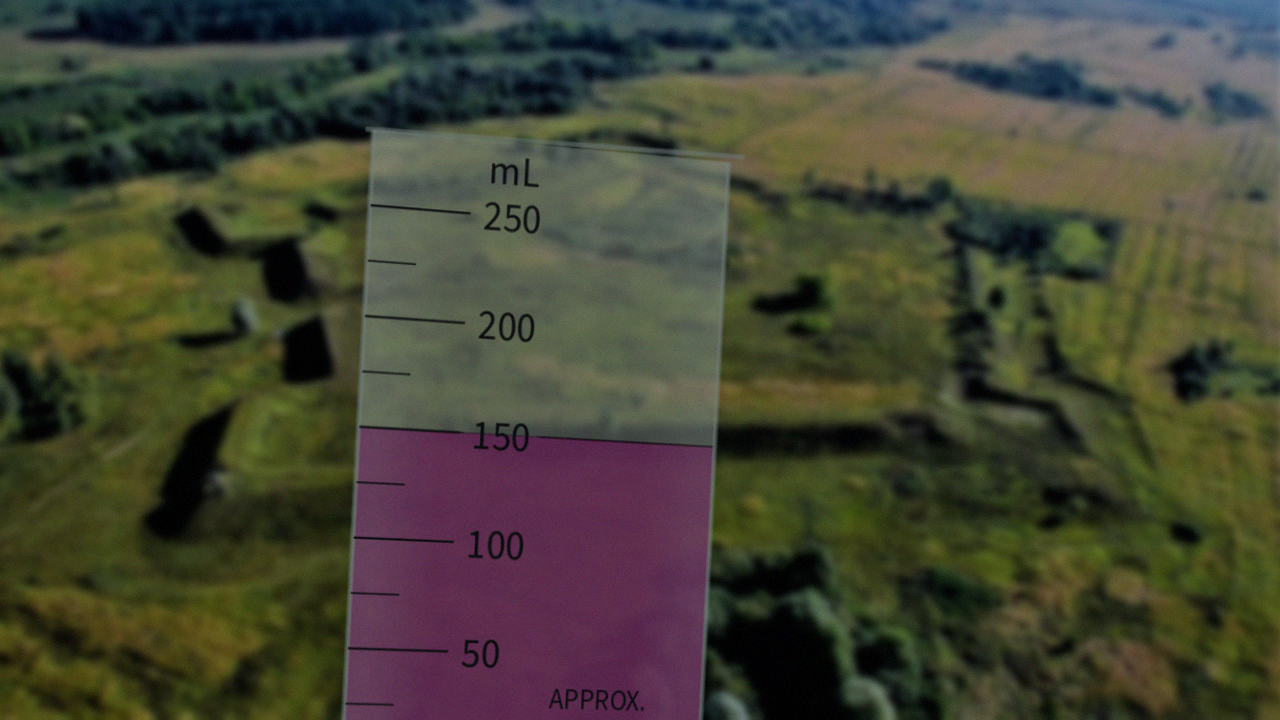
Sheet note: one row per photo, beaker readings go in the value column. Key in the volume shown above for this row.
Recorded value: 150 mL
